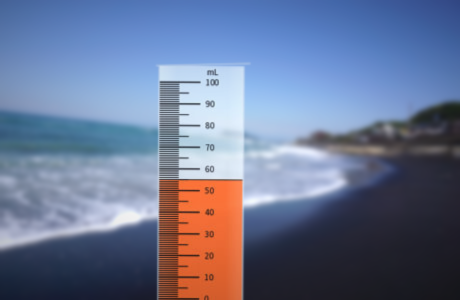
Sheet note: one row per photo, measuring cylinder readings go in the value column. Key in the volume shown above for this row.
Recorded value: 55 mL
